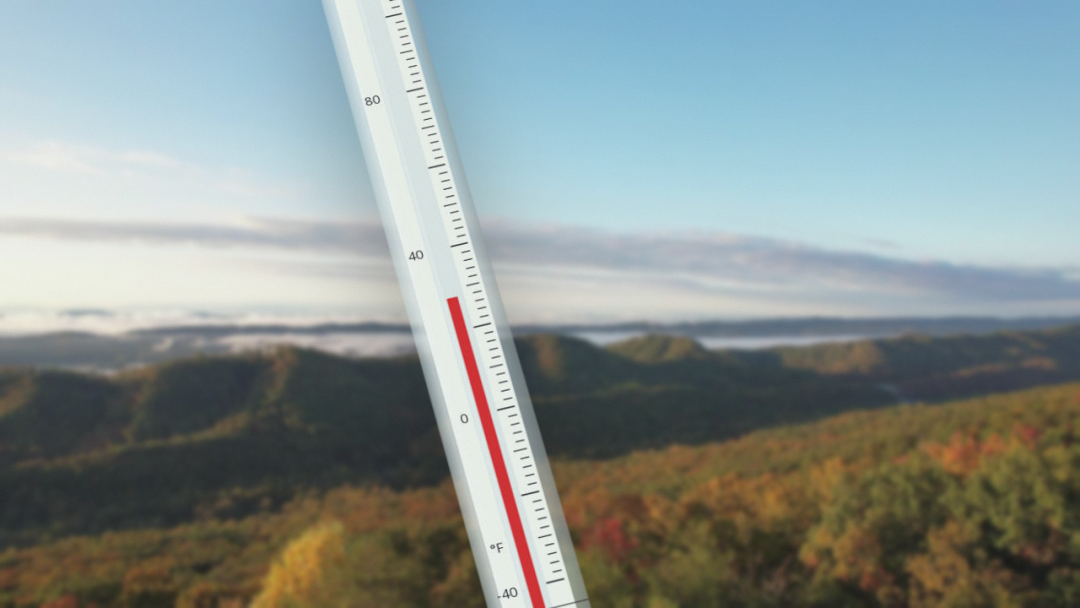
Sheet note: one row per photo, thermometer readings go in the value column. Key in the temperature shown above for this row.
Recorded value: 28 °F
